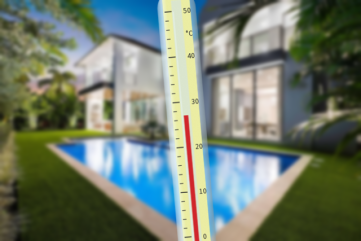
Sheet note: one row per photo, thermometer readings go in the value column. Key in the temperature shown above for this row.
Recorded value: 27 °C
